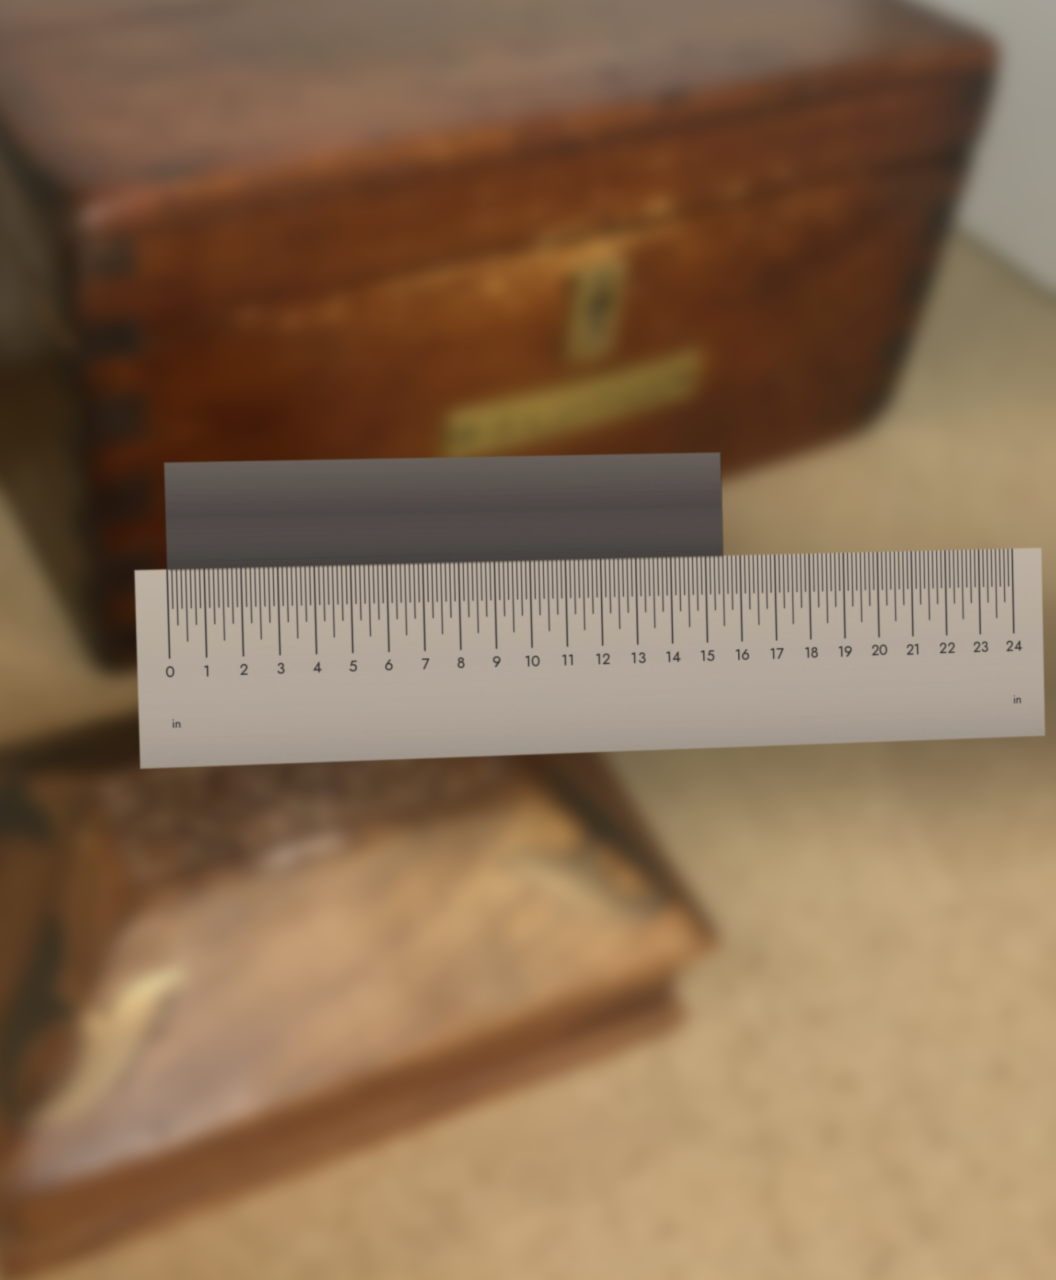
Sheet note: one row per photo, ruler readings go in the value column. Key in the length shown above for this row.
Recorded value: 15.5 in
